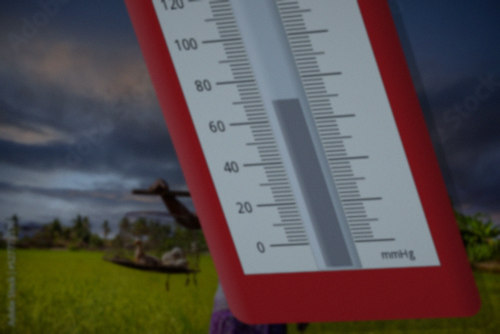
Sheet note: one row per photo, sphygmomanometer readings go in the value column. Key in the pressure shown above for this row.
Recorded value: 70 mmHg
